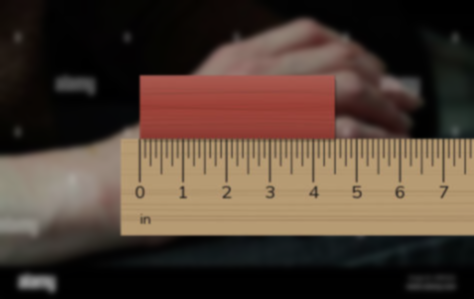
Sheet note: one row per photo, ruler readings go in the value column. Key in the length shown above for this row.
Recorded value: 4.5 in
